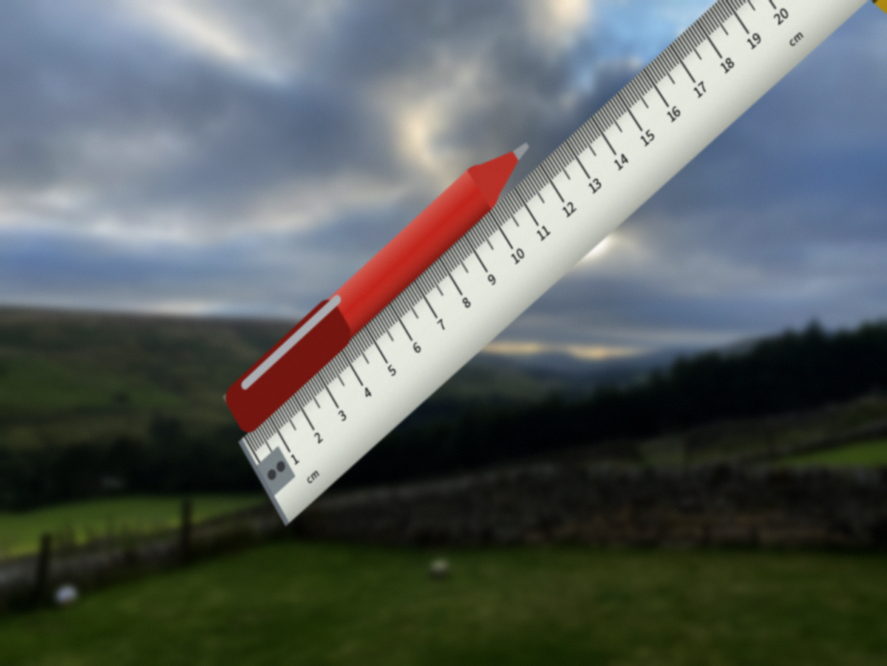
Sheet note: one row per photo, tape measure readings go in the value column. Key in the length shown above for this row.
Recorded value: 12 cm
